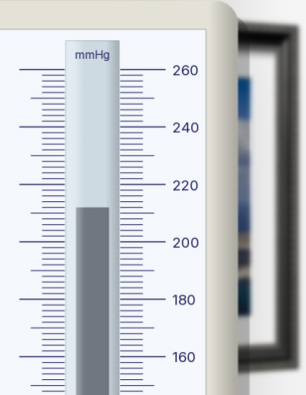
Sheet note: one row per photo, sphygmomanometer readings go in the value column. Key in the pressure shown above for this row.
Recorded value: 212 mmHg
